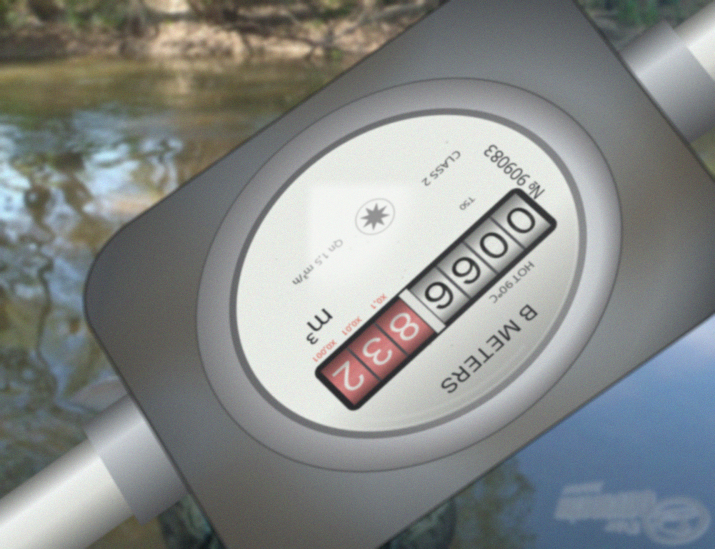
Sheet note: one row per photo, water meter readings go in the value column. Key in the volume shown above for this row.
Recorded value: 66.832 m³
